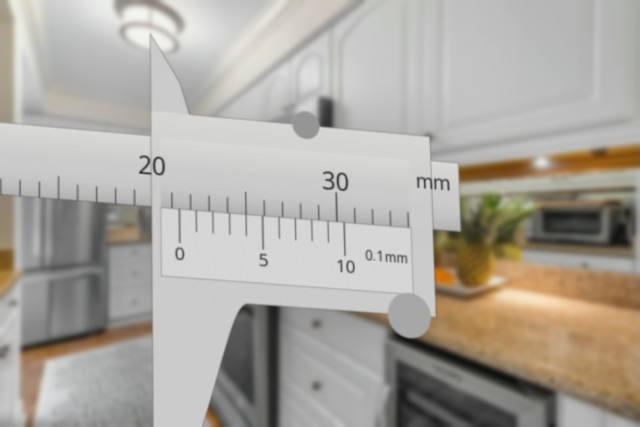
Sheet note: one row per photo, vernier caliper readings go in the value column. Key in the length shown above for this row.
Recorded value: 21.4 mm
